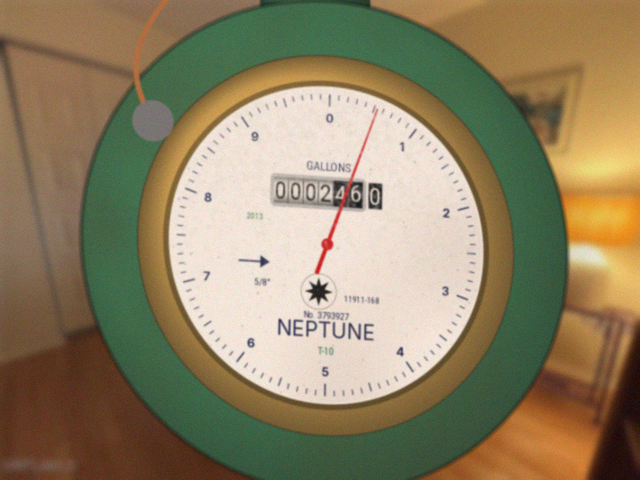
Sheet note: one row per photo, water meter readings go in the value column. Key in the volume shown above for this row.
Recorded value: 2460.5 gal
